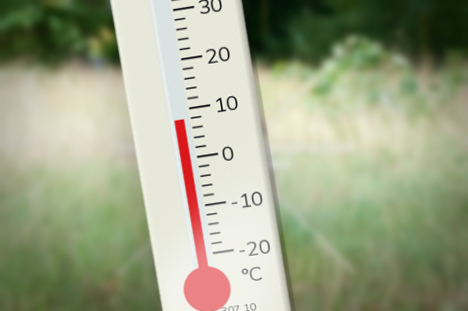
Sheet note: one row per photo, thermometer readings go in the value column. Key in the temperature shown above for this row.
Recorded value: 8 °C
